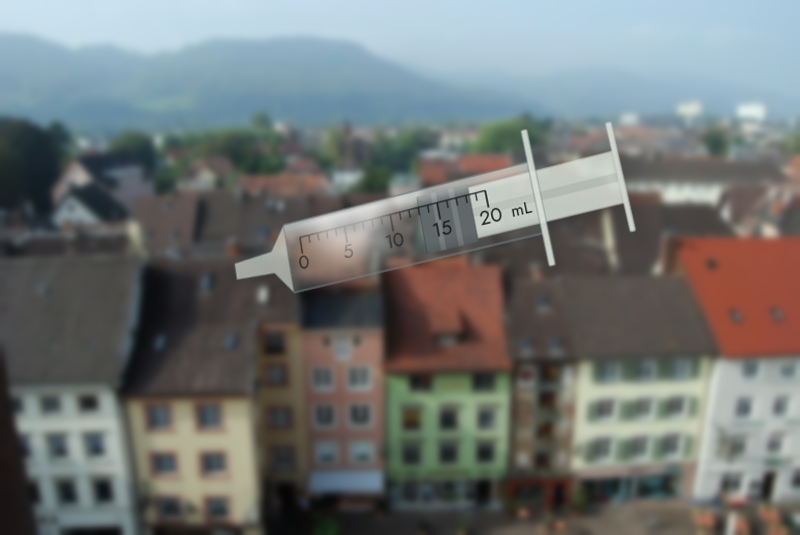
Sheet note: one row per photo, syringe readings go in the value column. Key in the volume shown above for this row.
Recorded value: 13 mL
